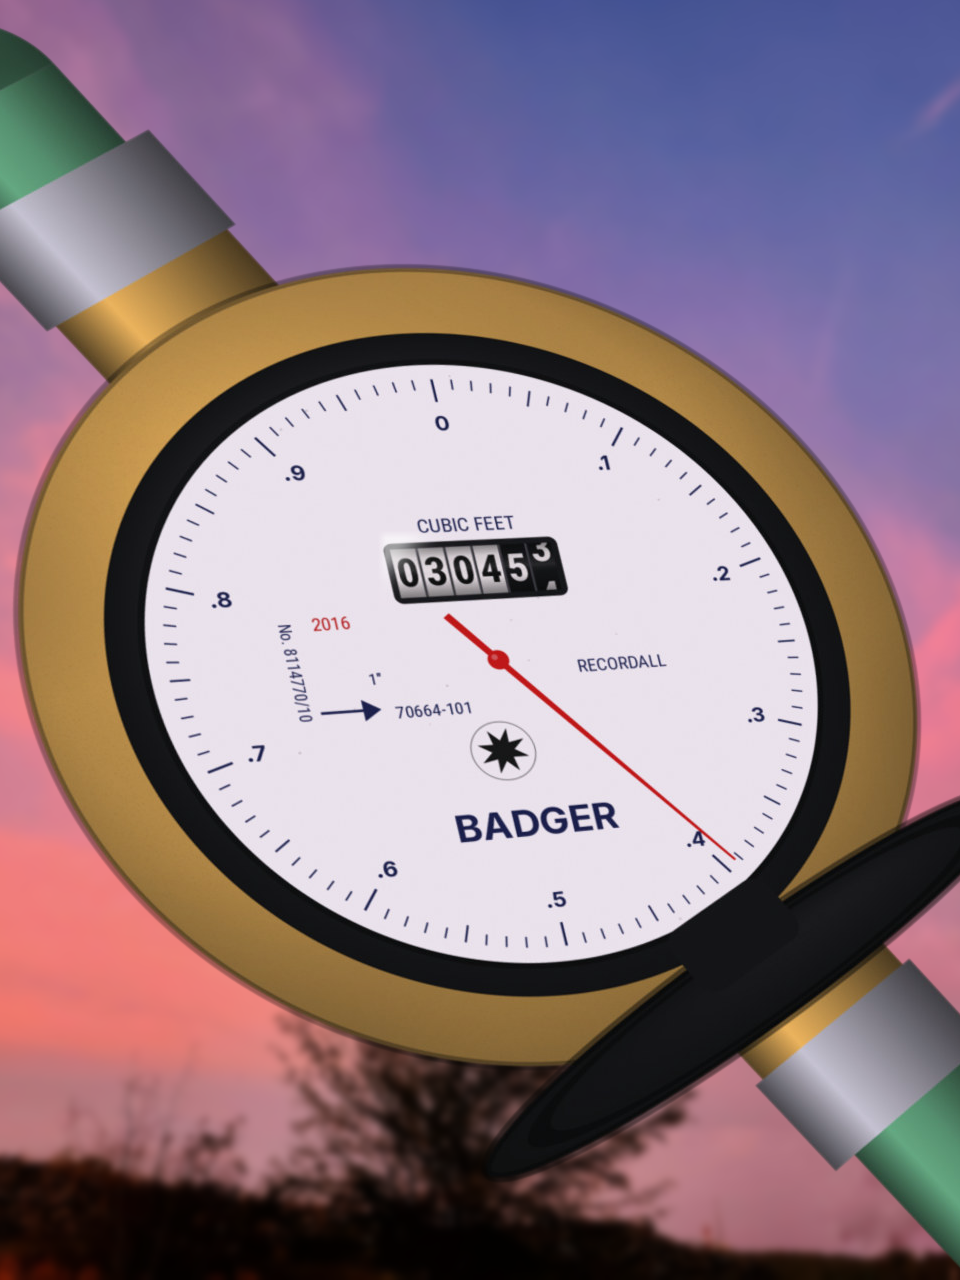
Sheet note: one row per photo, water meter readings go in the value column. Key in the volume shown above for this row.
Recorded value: 30453.39 ft³
